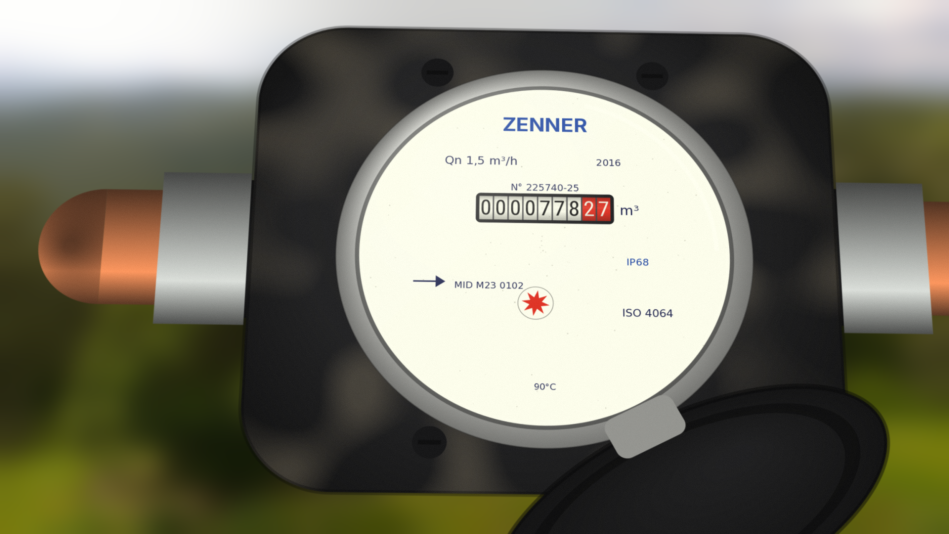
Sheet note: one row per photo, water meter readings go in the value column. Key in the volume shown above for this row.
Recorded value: 778.27 m³
